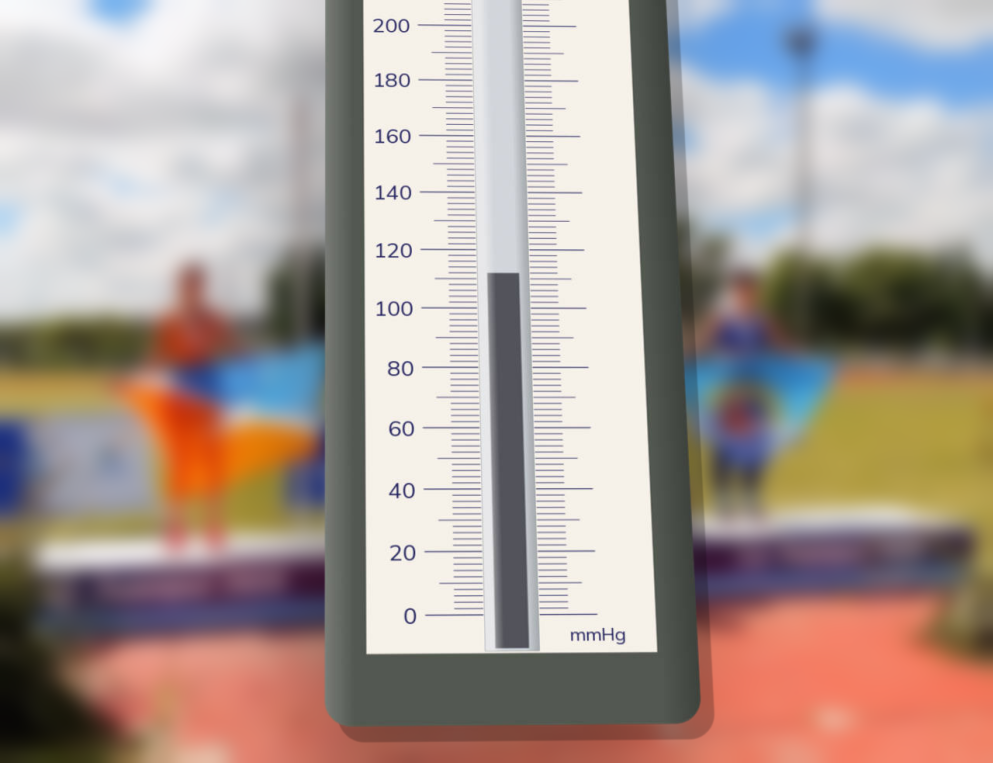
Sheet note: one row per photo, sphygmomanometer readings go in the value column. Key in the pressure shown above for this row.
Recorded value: 112 mmHg
